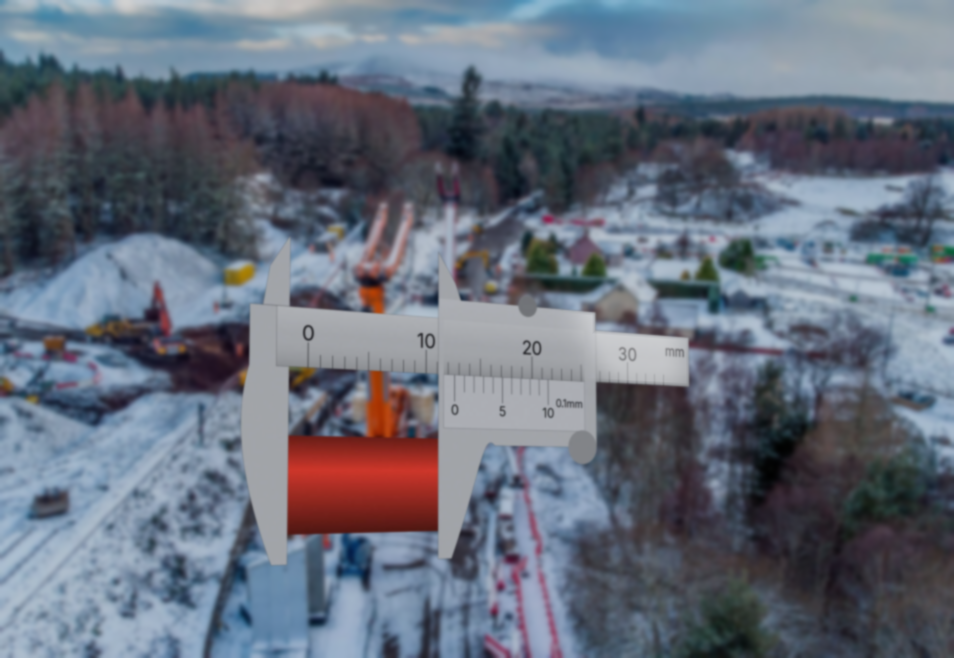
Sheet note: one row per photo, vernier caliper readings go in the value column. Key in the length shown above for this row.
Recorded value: 12.6 mm
